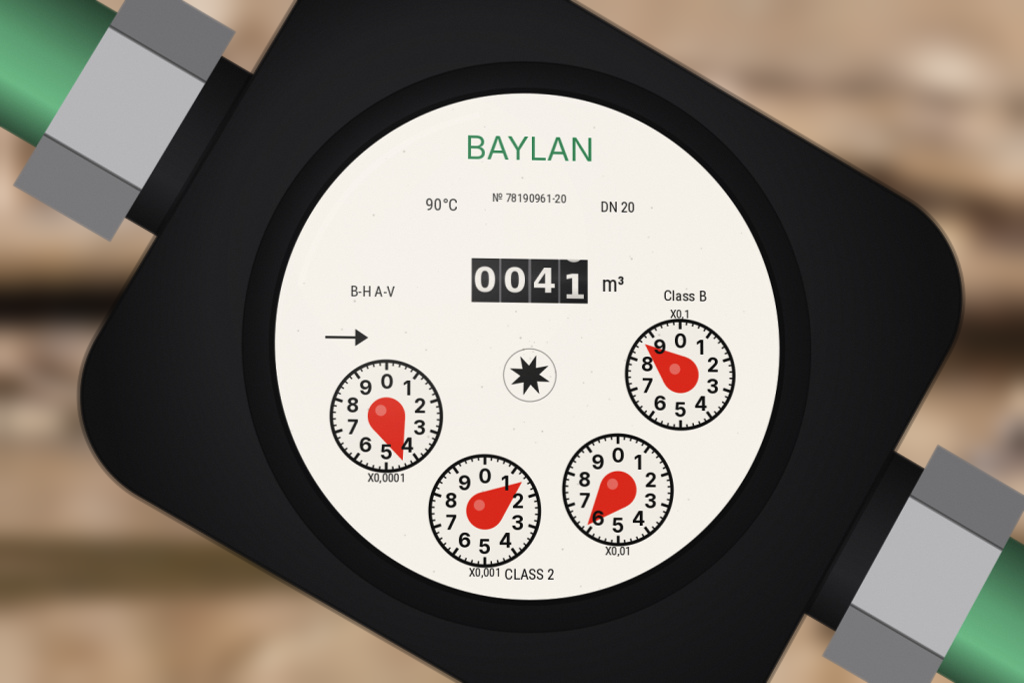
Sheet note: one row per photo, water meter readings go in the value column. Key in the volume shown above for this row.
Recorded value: 40.8614 m³
